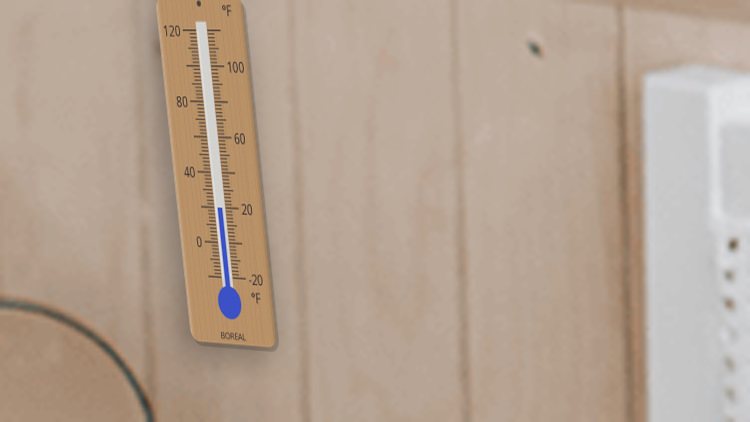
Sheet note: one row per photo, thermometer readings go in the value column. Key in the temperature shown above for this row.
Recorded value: 20 °F
